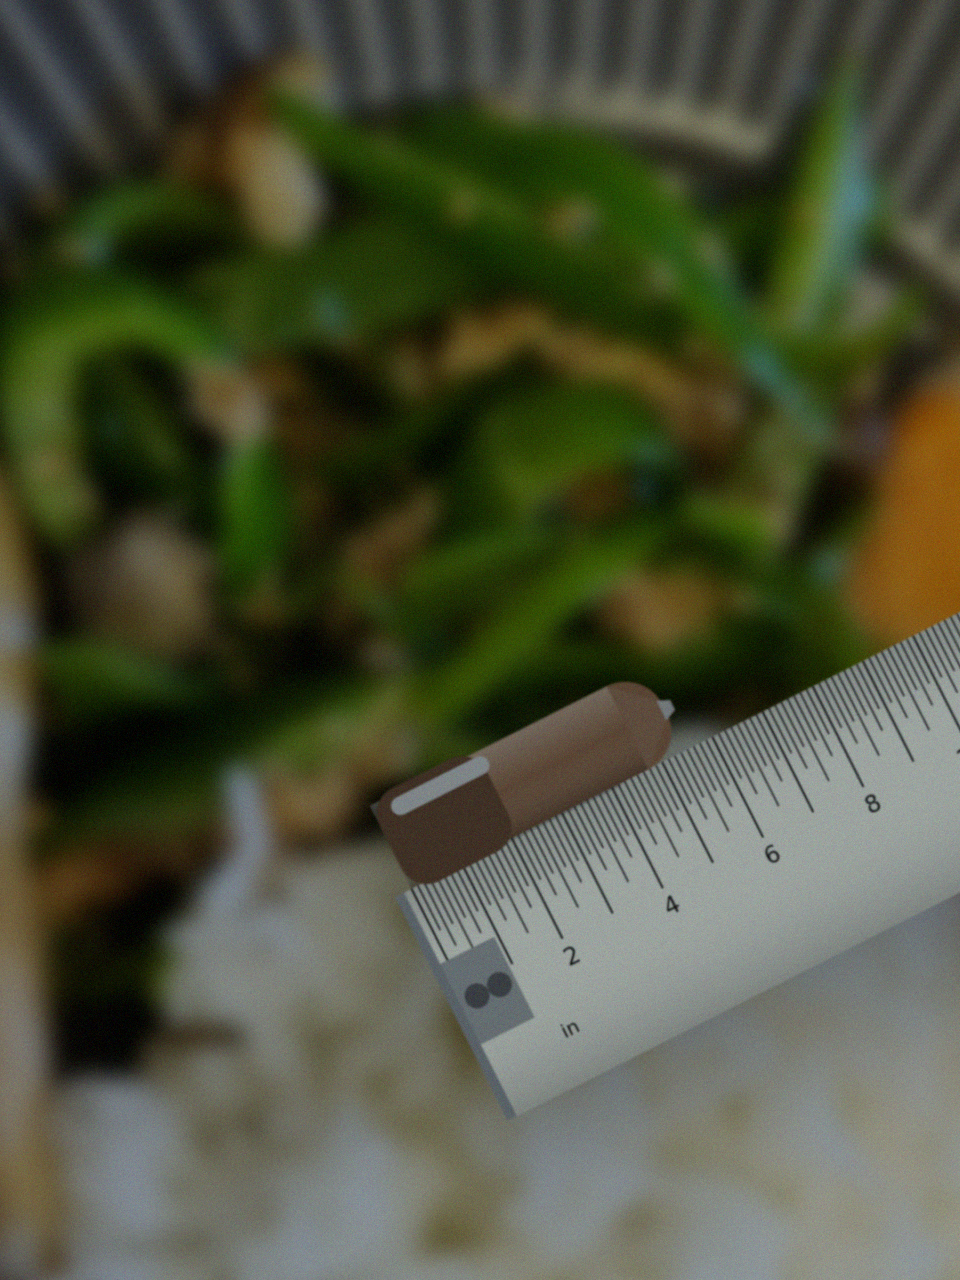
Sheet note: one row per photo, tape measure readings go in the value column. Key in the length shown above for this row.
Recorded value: 5.625 in
